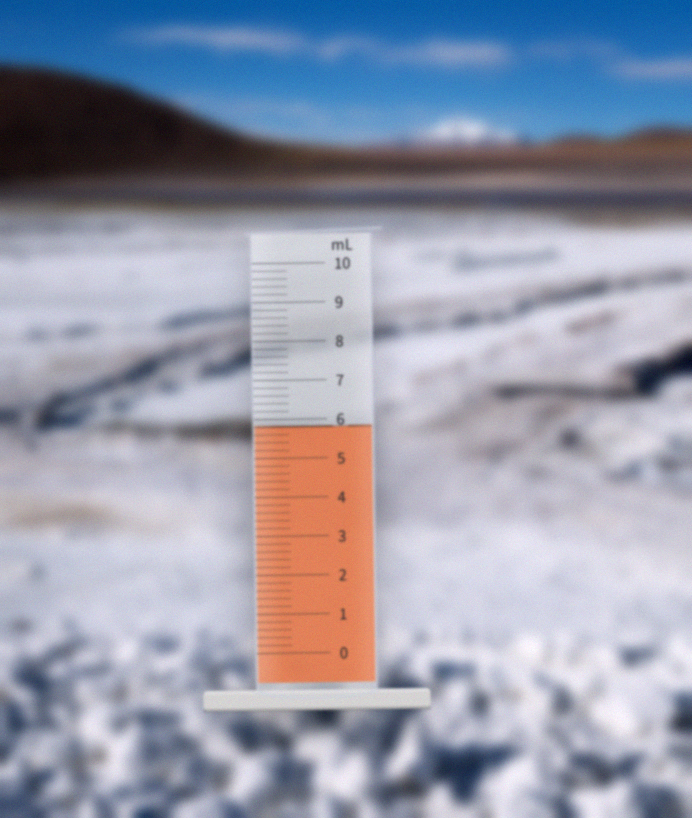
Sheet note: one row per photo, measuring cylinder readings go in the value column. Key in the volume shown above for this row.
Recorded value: 5.8 mL
